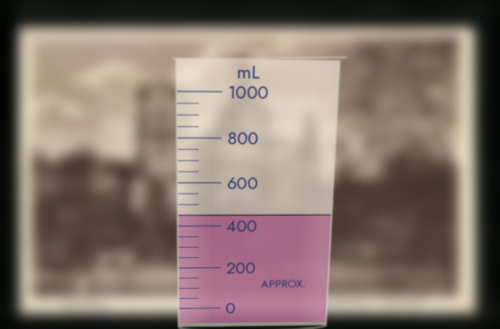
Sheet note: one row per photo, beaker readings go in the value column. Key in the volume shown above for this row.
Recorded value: 450 mL
